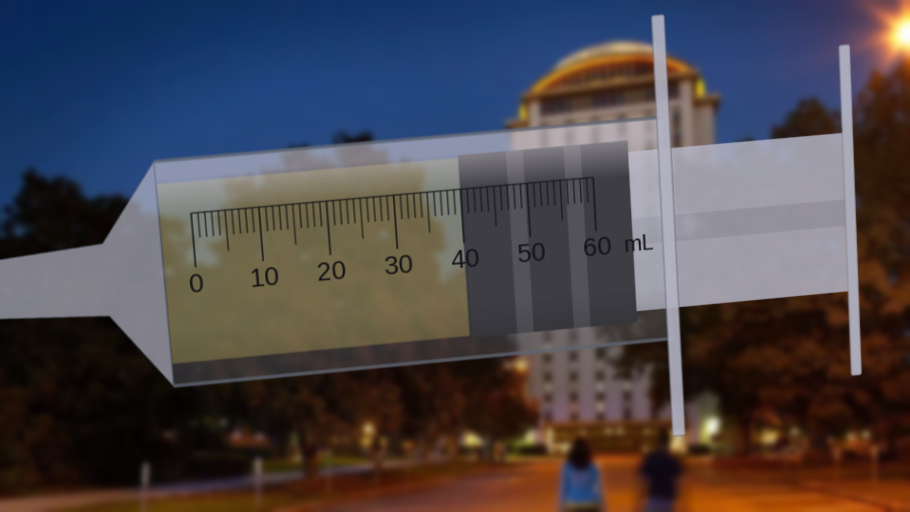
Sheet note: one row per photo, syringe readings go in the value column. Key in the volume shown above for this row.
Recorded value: 40 mL
